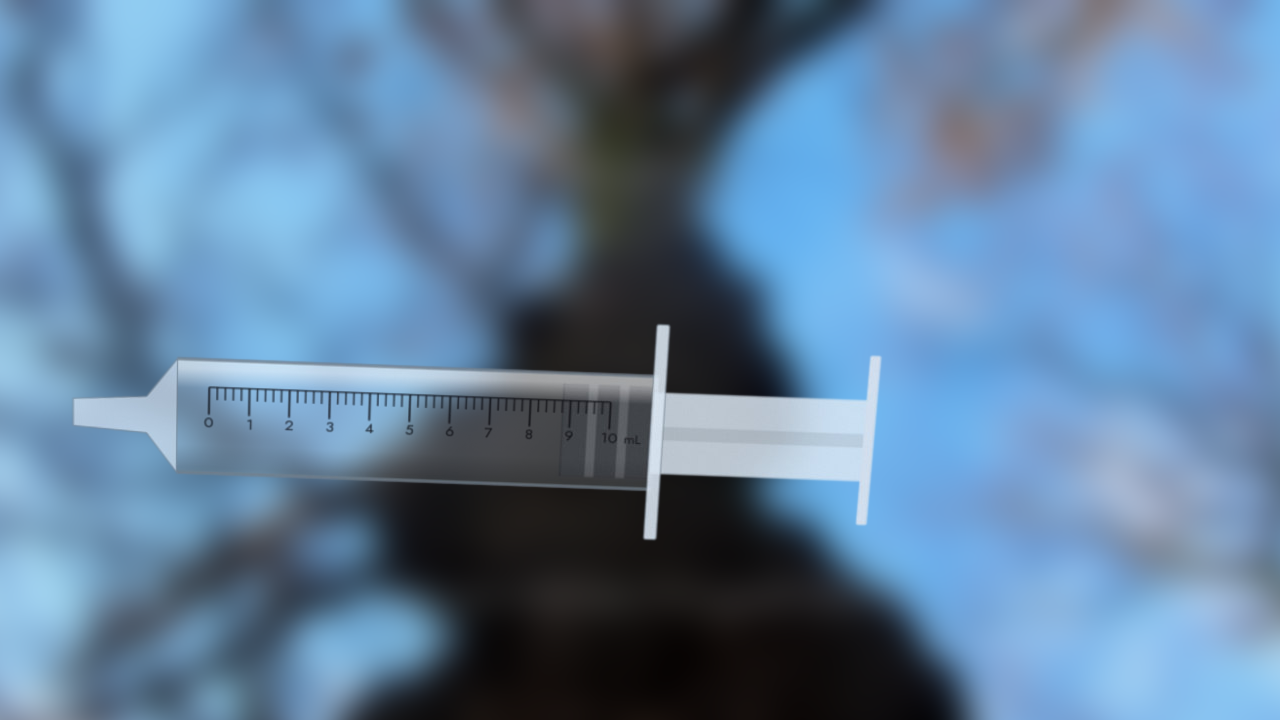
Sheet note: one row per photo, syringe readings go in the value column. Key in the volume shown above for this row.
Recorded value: 8.8 mL
